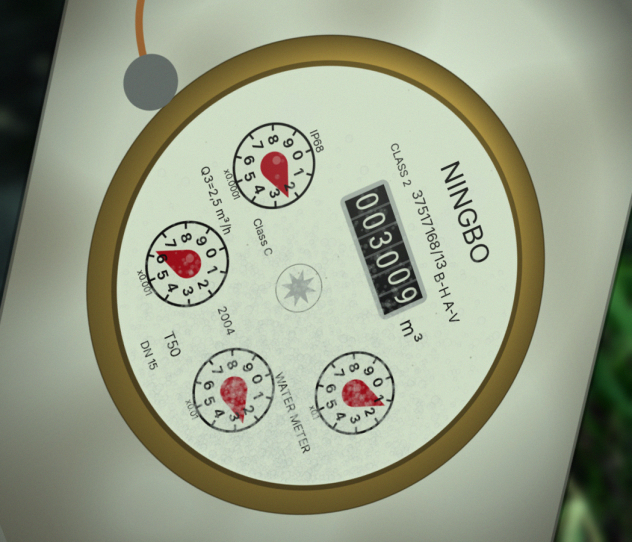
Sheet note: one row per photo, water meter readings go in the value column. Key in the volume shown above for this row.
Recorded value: 3009.1262 m³
